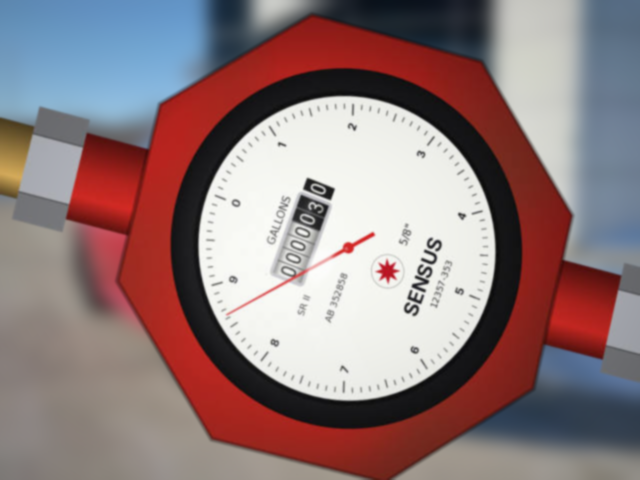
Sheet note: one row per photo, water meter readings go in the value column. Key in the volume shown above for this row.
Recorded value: 28.6 gal
